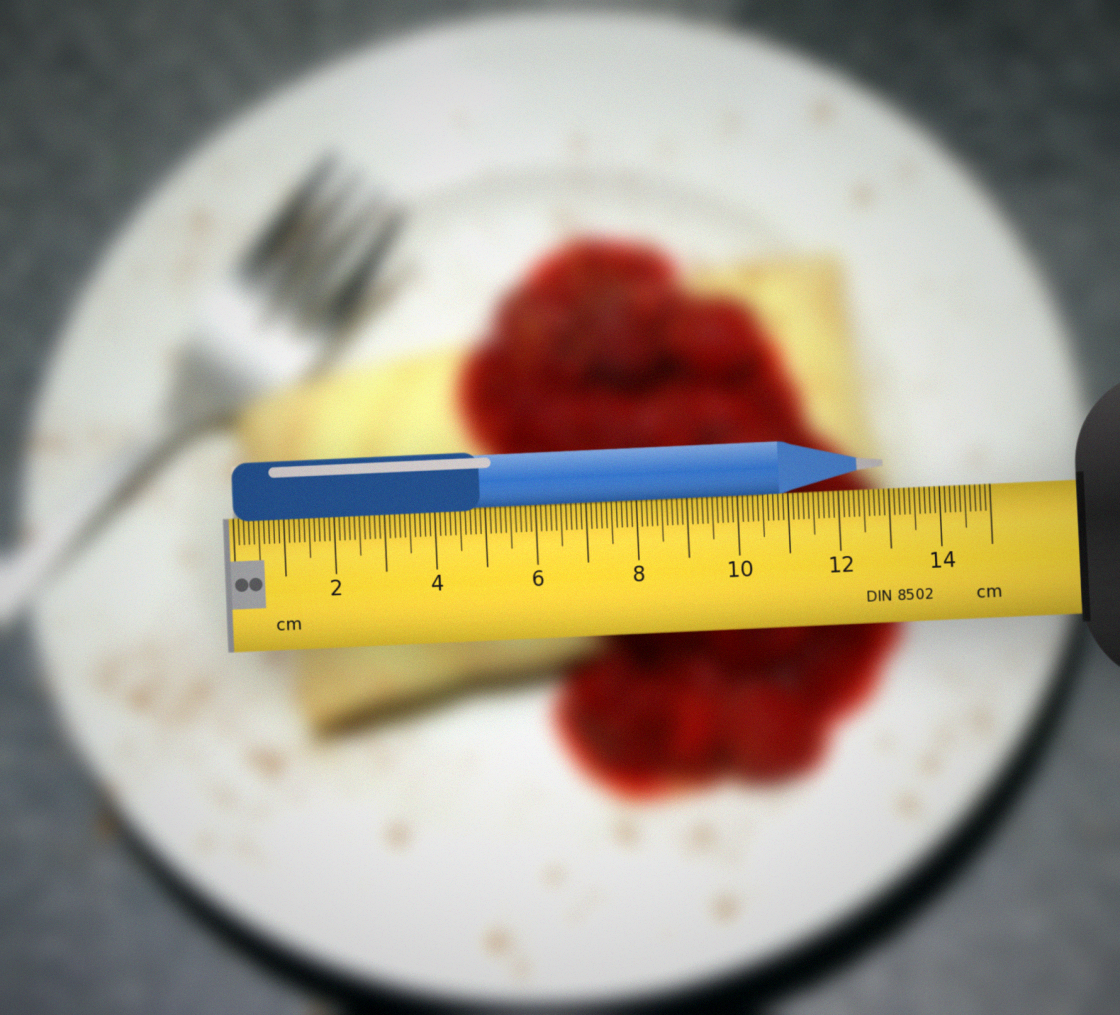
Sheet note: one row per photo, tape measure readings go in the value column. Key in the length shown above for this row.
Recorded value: 12.9 cm
